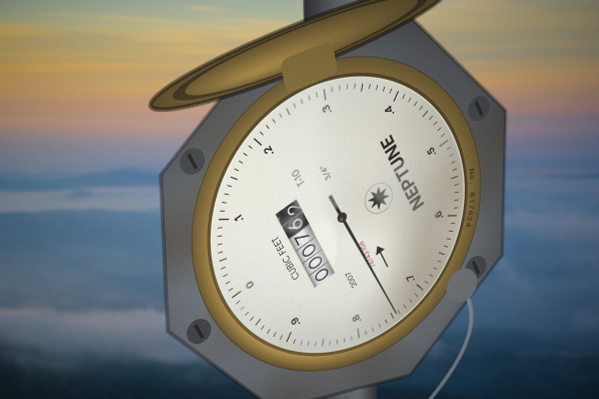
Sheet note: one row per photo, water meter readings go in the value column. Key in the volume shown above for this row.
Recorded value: 761.74 ft³
